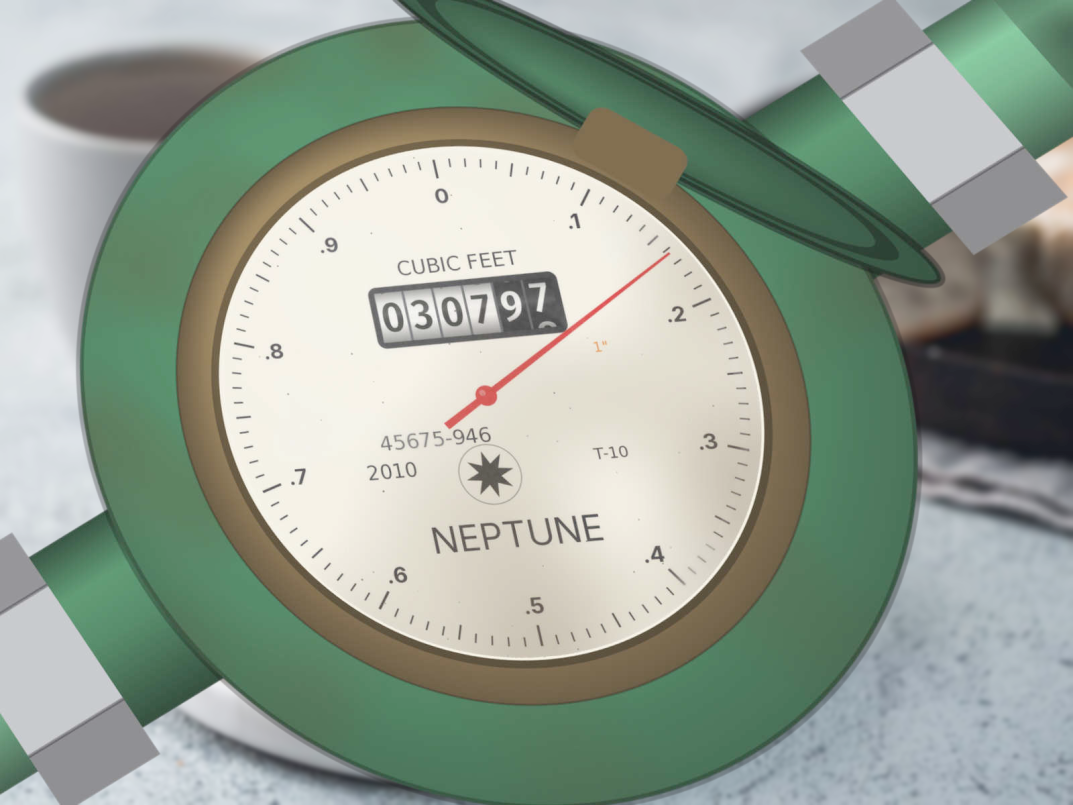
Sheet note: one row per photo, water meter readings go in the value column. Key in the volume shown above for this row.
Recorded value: 30797.16 ft³
